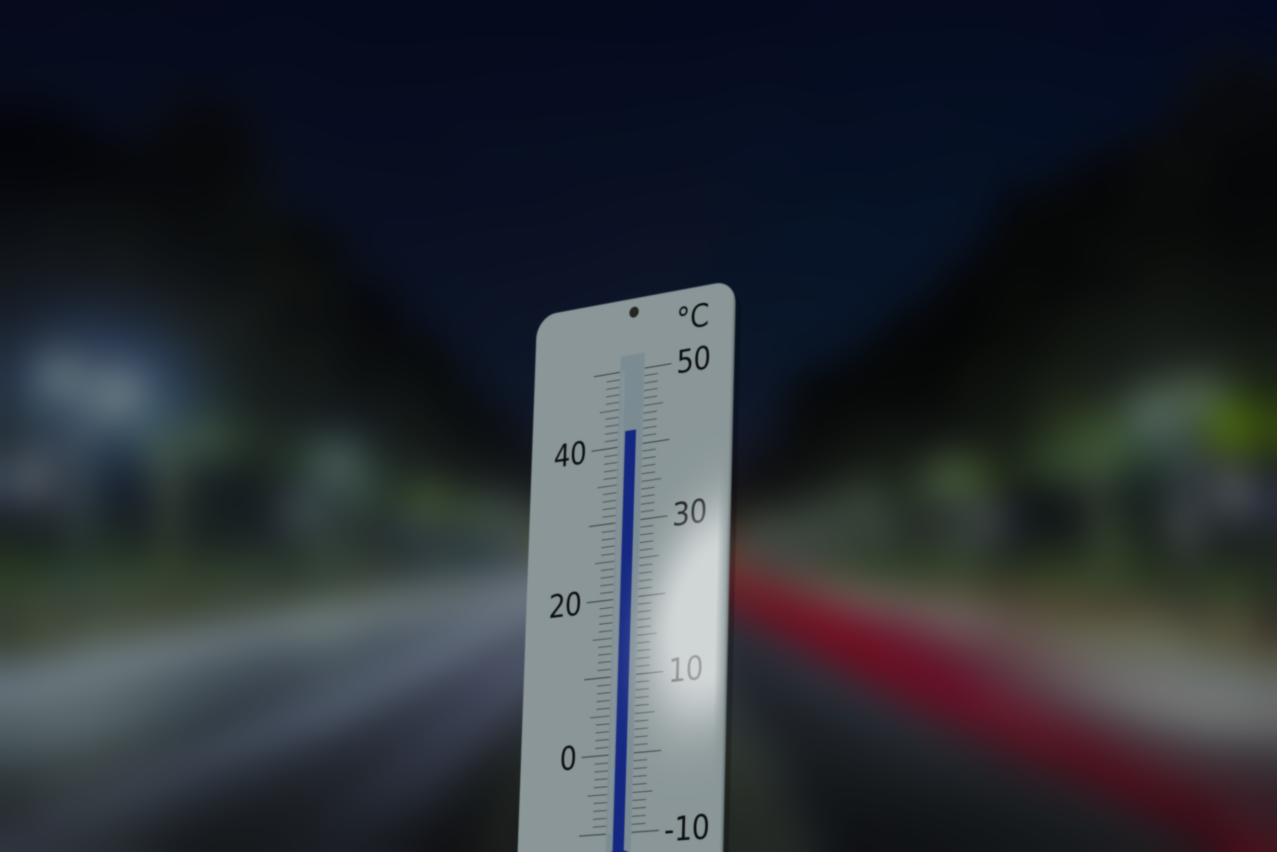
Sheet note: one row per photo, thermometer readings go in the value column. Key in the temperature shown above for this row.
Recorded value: 42 °C
